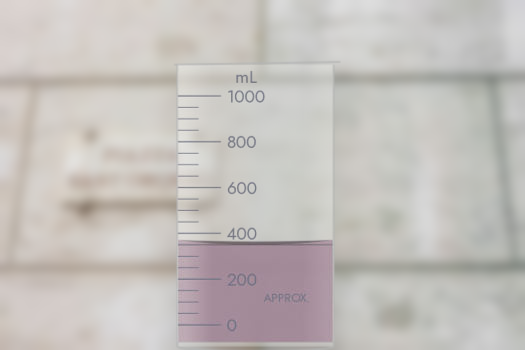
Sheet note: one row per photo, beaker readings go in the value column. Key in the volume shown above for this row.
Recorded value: 350 mL
